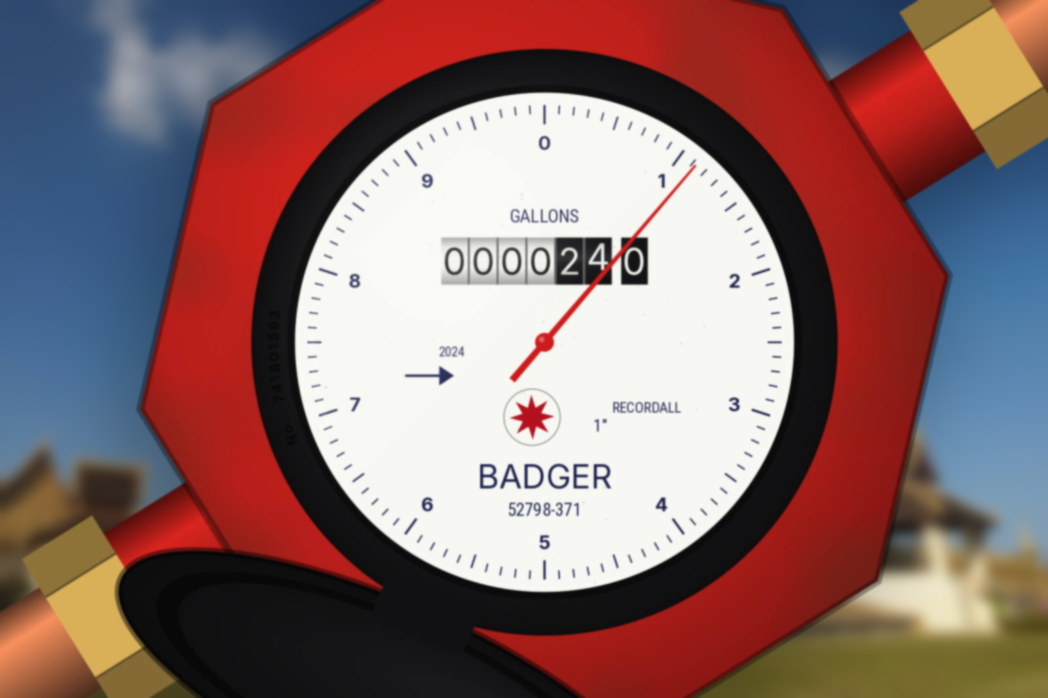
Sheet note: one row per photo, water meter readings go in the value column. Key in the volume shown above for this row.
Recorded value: 241.1 gal
